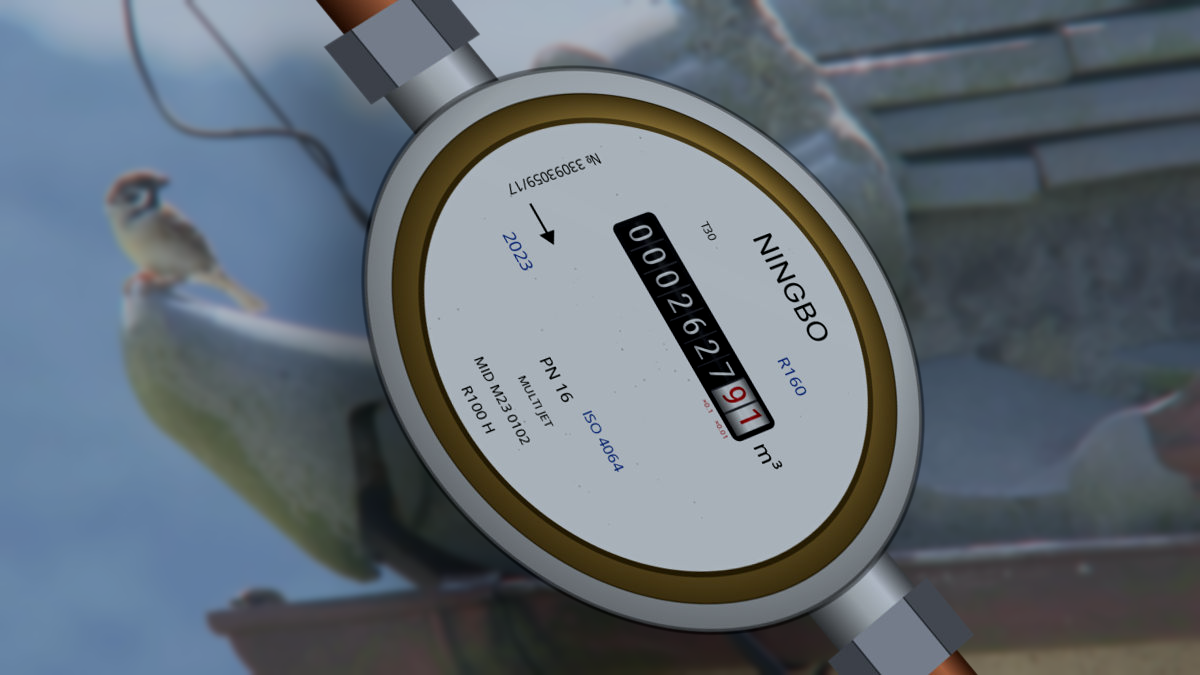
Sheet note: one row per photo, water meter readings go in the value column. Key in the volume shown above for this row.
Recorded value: 2627.91 m³
